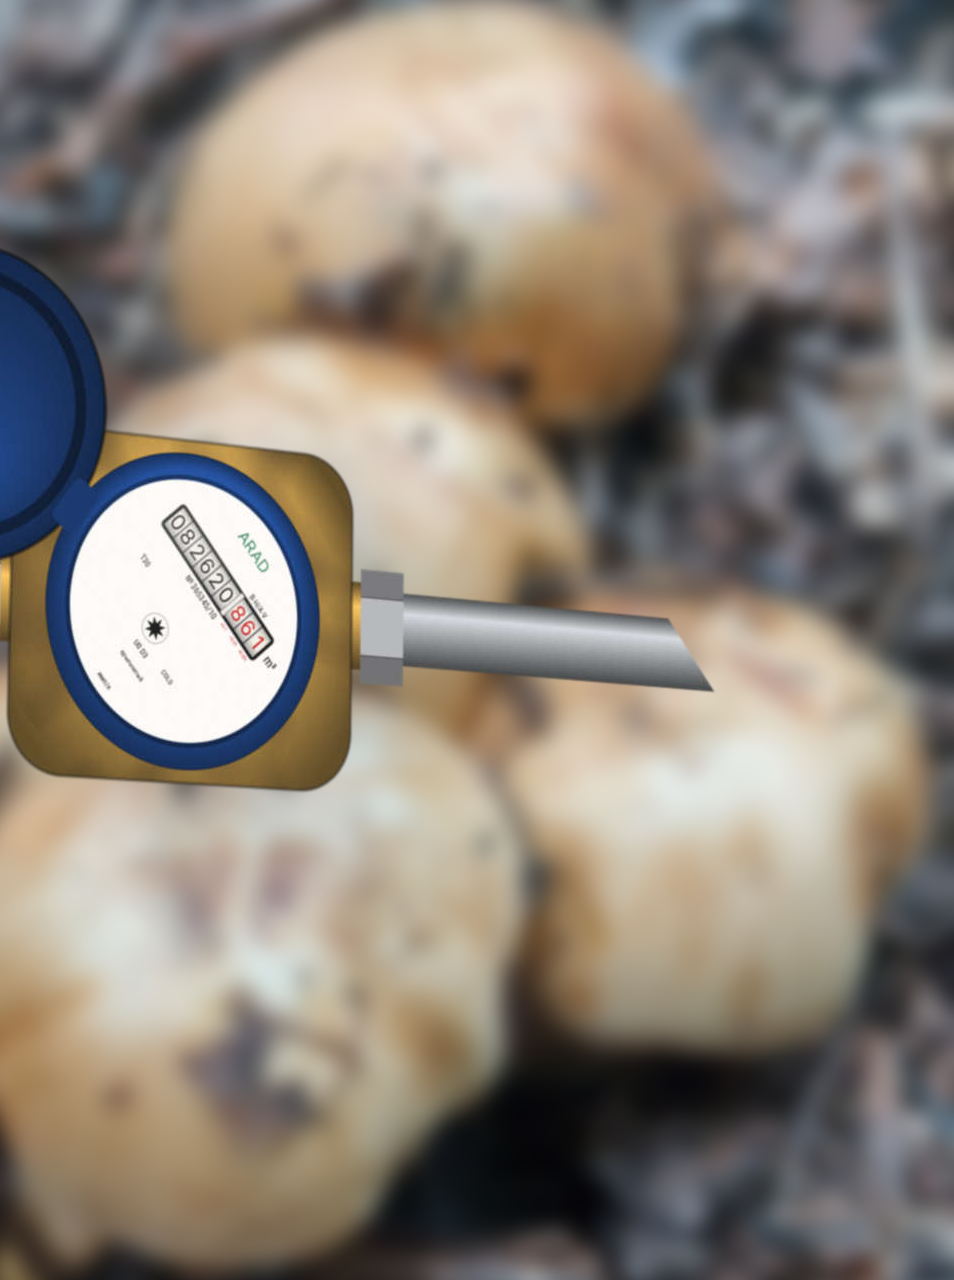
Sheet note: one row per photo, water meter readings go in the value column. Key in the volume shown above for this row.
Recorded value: 82620.861 m³
